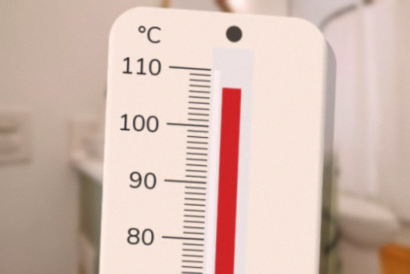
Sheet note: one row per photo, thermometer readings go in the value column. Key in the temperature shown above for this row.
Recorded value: 107 °C
